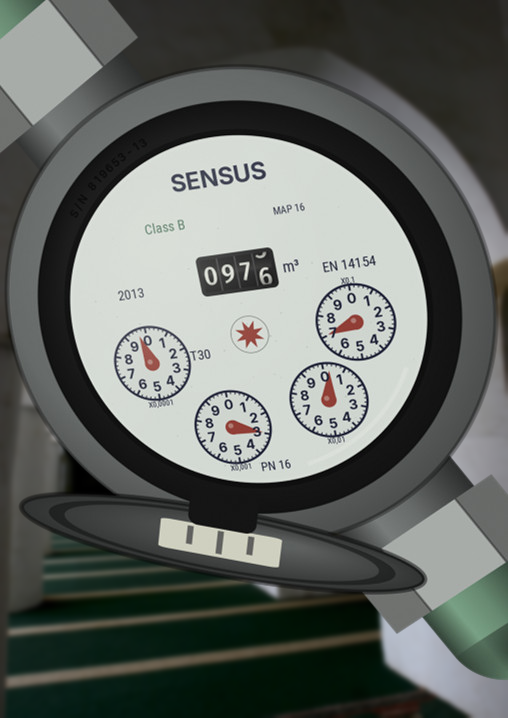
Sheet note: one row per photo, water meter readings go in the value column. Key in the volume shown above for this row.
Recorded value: 975.7029 m³
